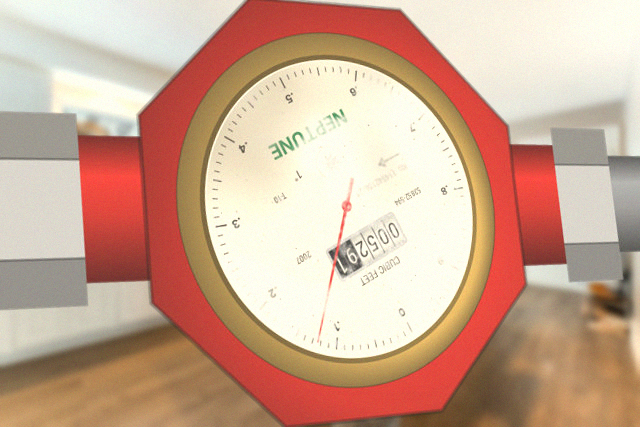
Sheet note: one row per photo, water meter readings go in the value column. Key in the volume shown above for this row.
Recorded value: 5291.12 ft³
